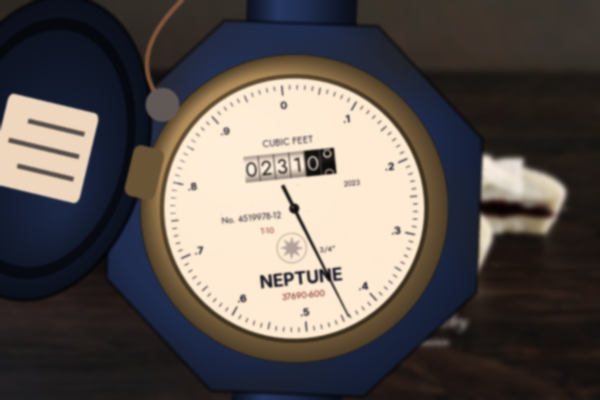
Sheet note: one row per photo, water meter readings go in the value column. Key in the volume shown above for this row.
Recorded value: 23108.44 ft³
